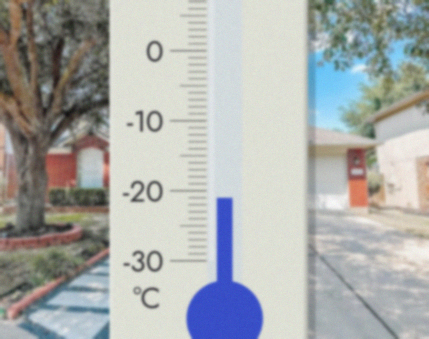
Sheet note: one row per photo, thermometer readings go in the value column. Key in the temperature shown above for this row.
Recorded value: -21 °C
